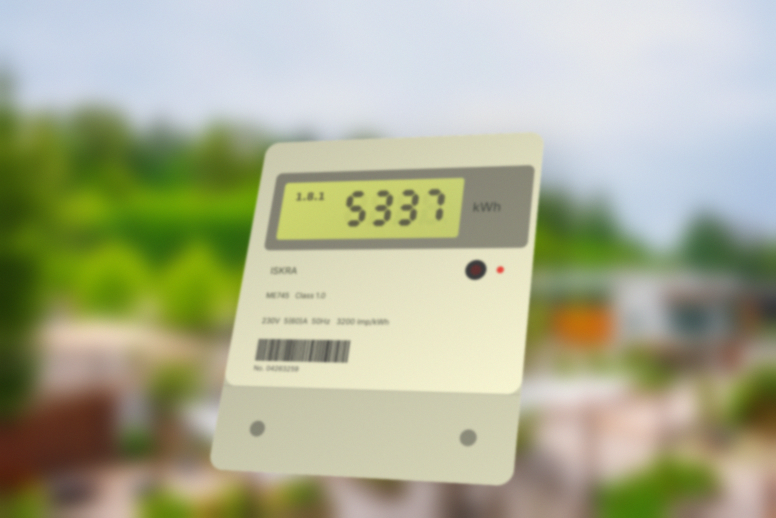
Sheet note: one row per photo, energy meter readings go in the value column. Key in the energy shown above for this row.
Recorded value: 5337 kWh
